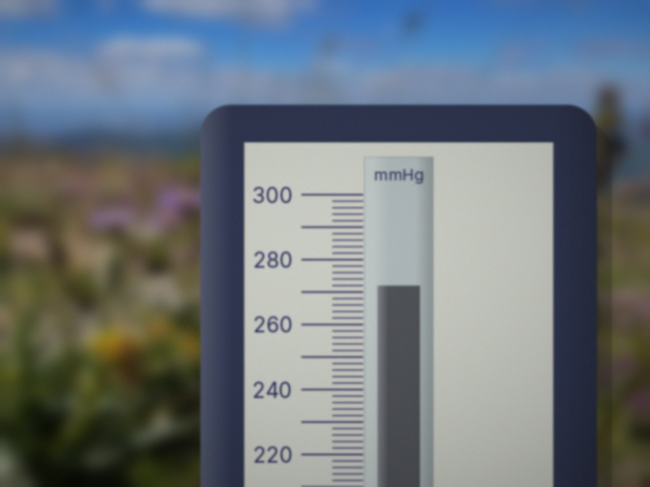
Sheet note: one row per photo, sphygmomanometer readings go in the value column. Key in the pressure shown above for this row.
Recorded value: 272 mmHg
